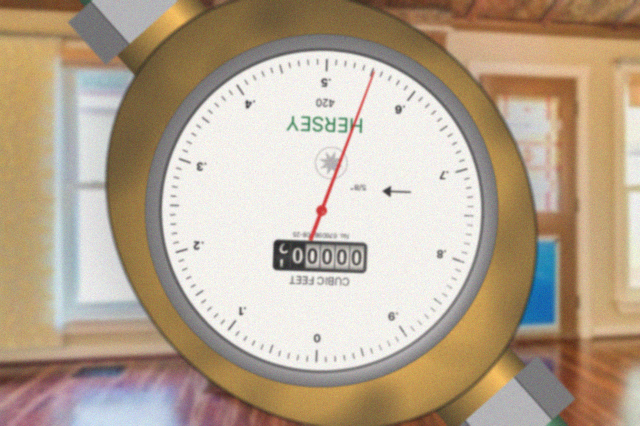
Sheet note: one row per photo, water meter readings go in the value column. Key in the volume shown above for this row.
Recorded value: 1.55 ft³
